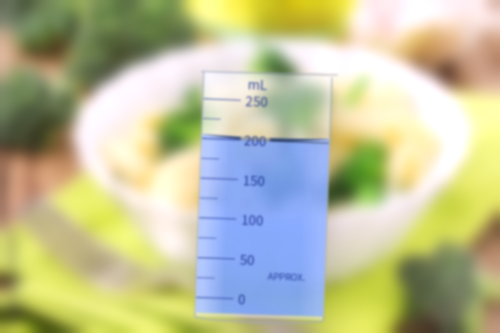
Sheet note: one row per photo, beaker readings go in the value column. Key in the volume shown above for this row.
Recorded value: 200 mL
